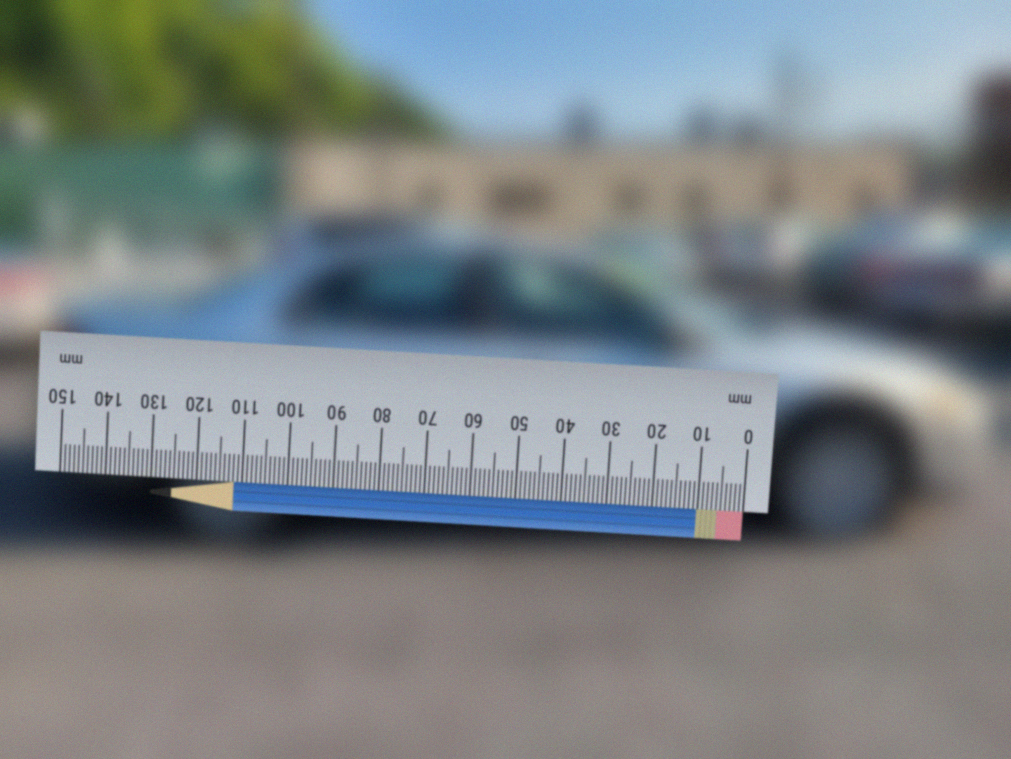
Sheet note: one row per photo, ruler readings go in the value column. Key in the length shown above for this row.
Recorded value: 130 mm
